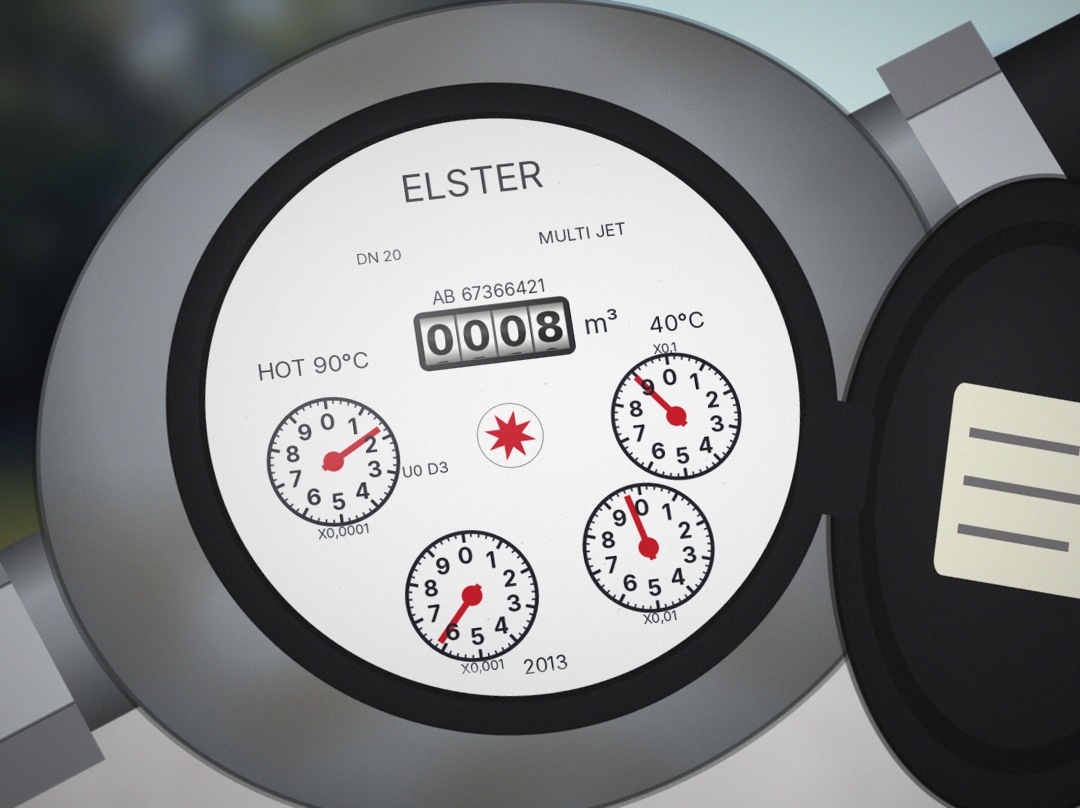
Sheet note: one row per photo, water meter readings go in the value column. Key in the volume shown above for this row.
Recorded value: 8.8961 m³
